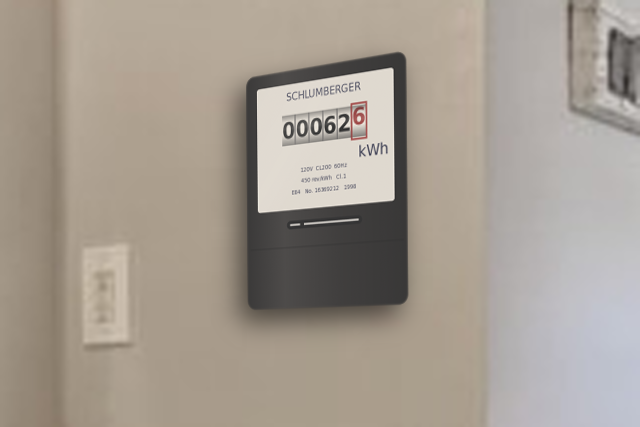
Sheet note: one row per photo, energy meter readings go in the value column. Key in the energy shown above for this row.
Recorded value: 62.6 kWh
